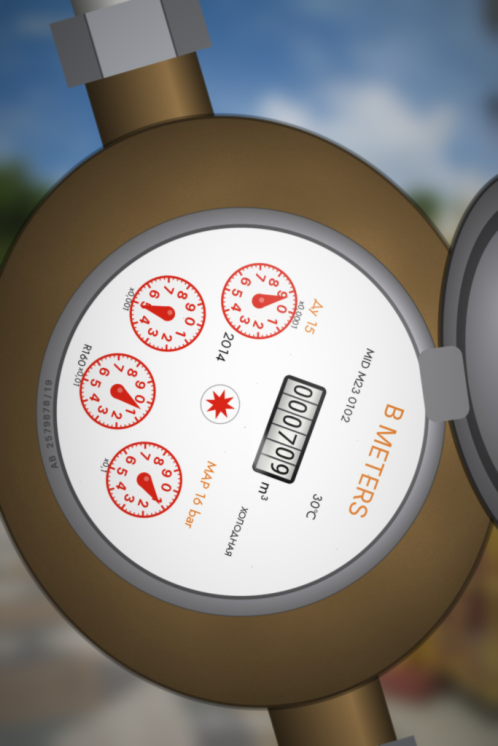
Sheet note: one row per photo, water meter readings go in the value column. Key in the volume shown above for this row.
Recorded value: 709.1049 m³
